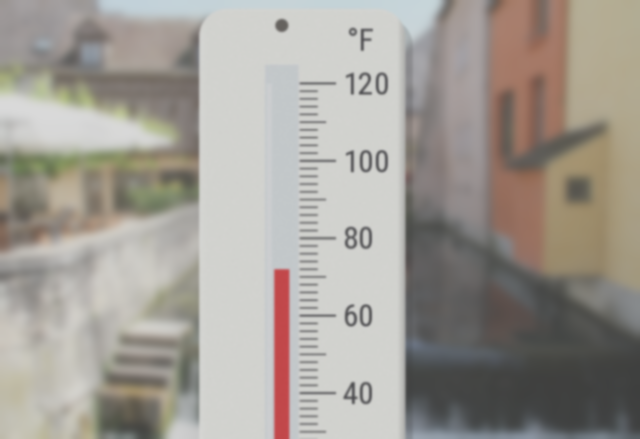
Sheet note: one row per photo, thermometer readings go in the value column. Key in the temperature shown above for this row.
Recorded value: 72 °F
